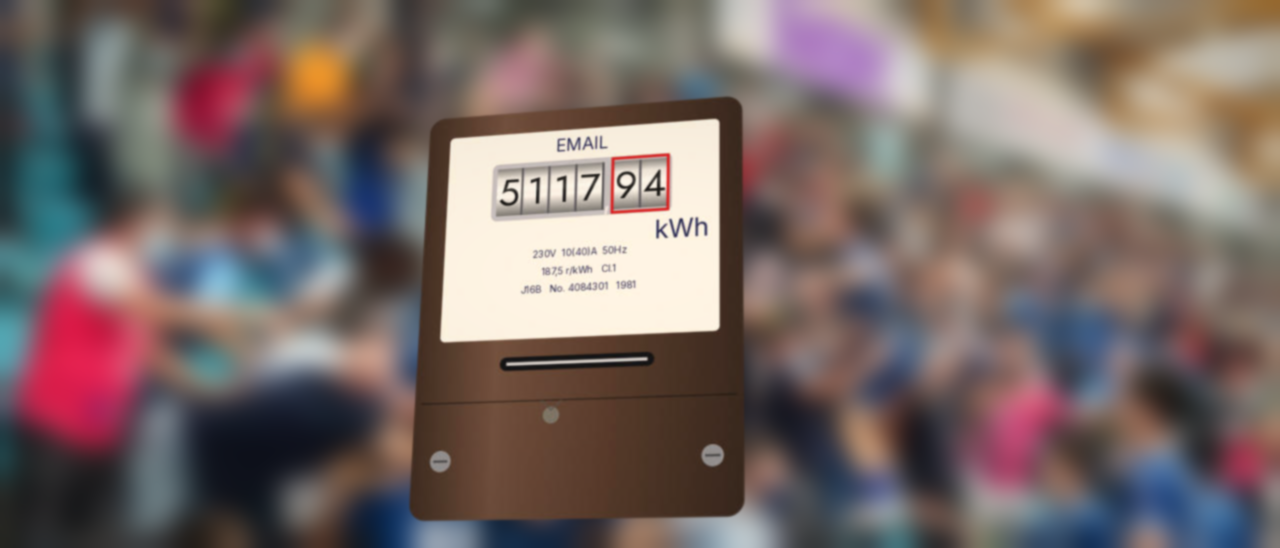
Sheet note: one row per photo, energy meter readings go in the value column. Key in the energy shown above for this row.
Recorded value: 5117.94 kWh
